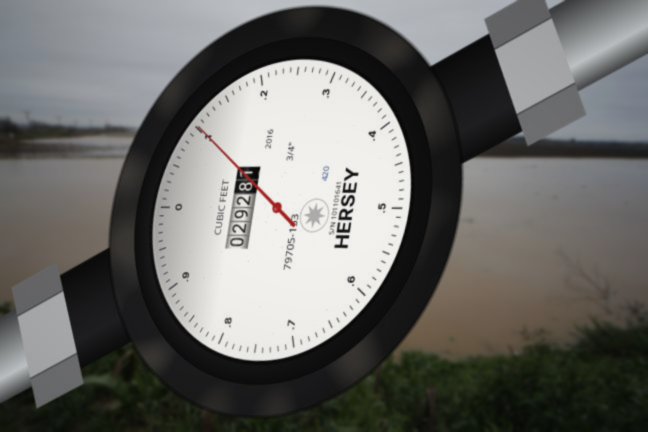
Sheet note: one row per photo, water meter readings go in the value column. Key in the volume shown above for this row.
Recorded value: 29281.10 ft³
